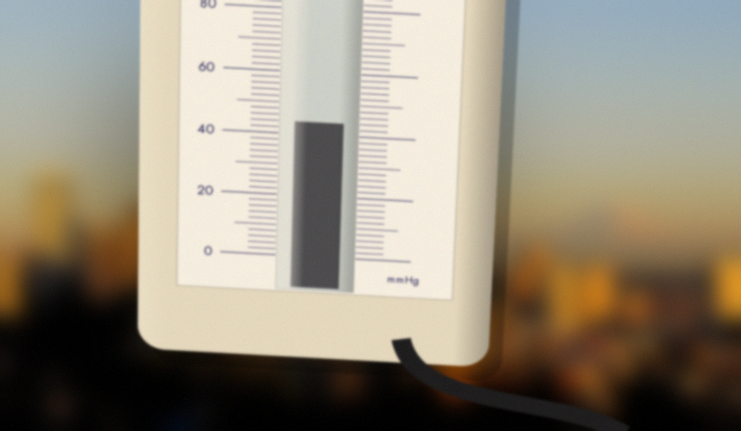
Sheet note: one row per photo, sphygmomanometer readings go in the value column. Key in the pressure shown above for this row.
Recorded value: 44 mmHg
